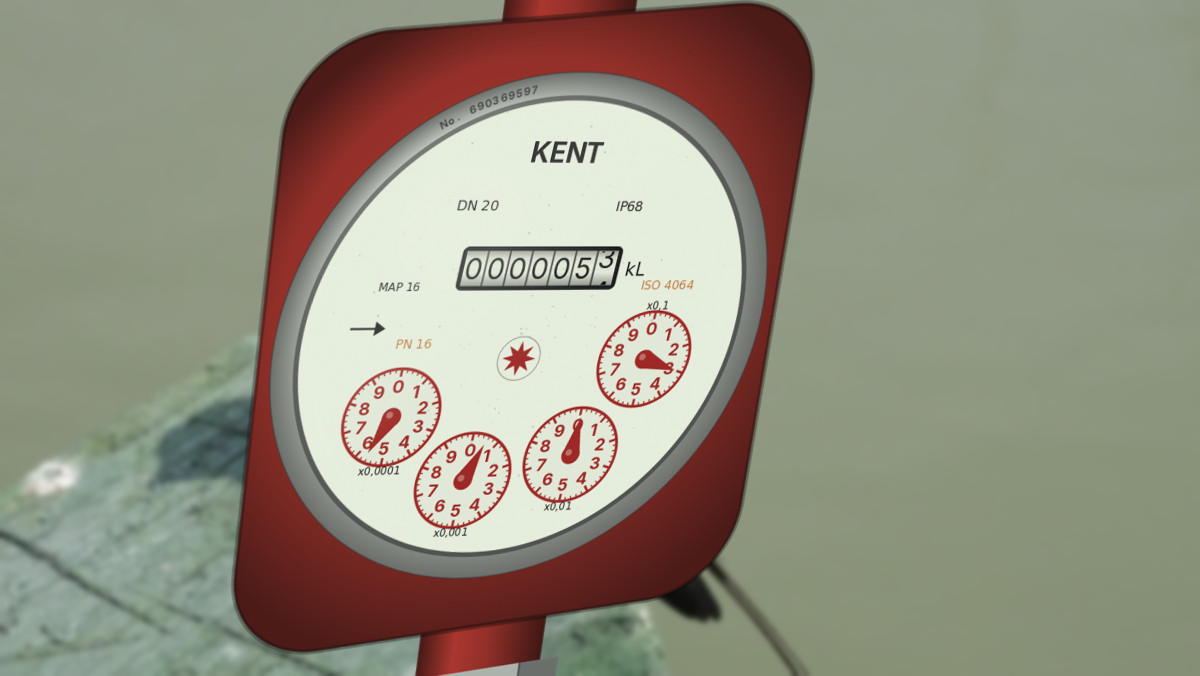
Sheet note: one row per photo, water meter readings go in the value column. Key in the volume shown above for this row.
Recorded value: 53.3005 kL
